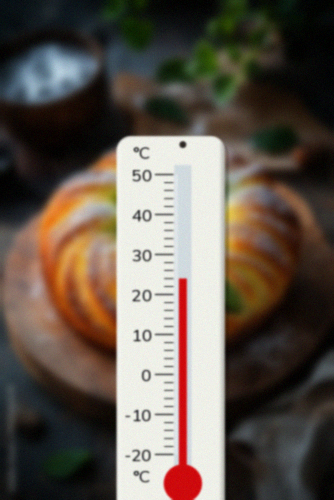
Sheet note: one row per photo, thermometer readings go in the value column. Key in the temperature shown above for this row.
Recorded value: 24 °C
